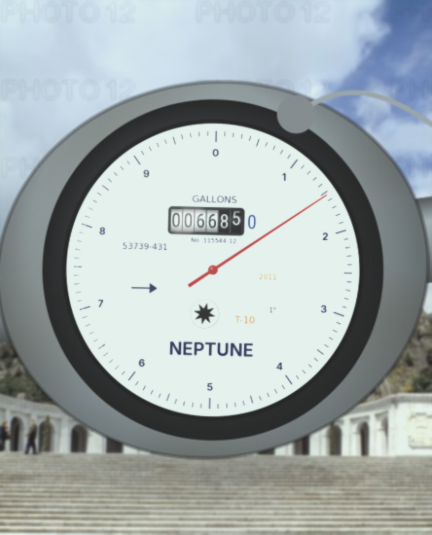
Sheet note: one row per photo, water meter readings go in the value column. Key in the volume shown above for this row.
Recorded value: 66851.5 gal
